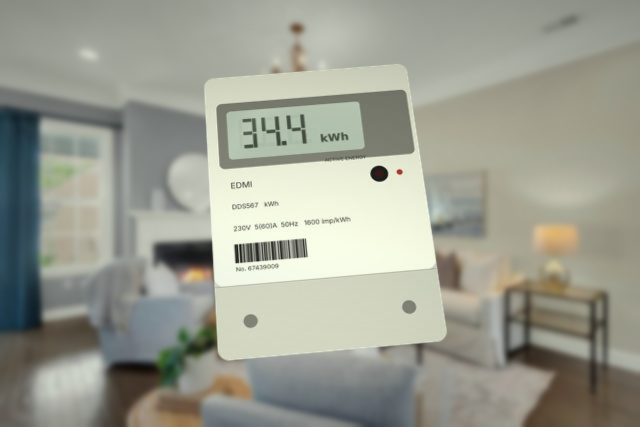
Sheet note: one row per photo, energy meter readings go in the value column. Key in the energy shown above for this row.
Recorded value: 34.4 kWh
